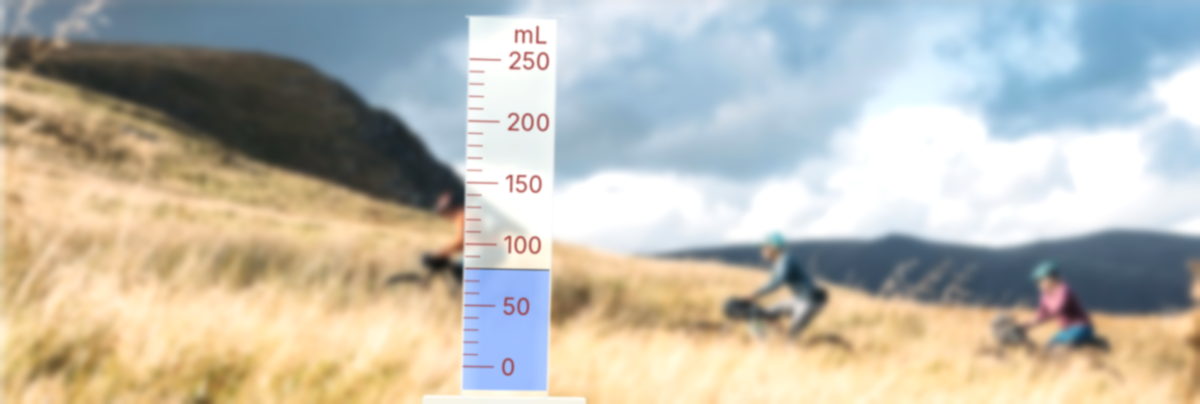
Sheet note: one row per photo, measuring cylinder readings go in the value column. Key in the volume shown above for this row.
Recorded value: 80 mL
